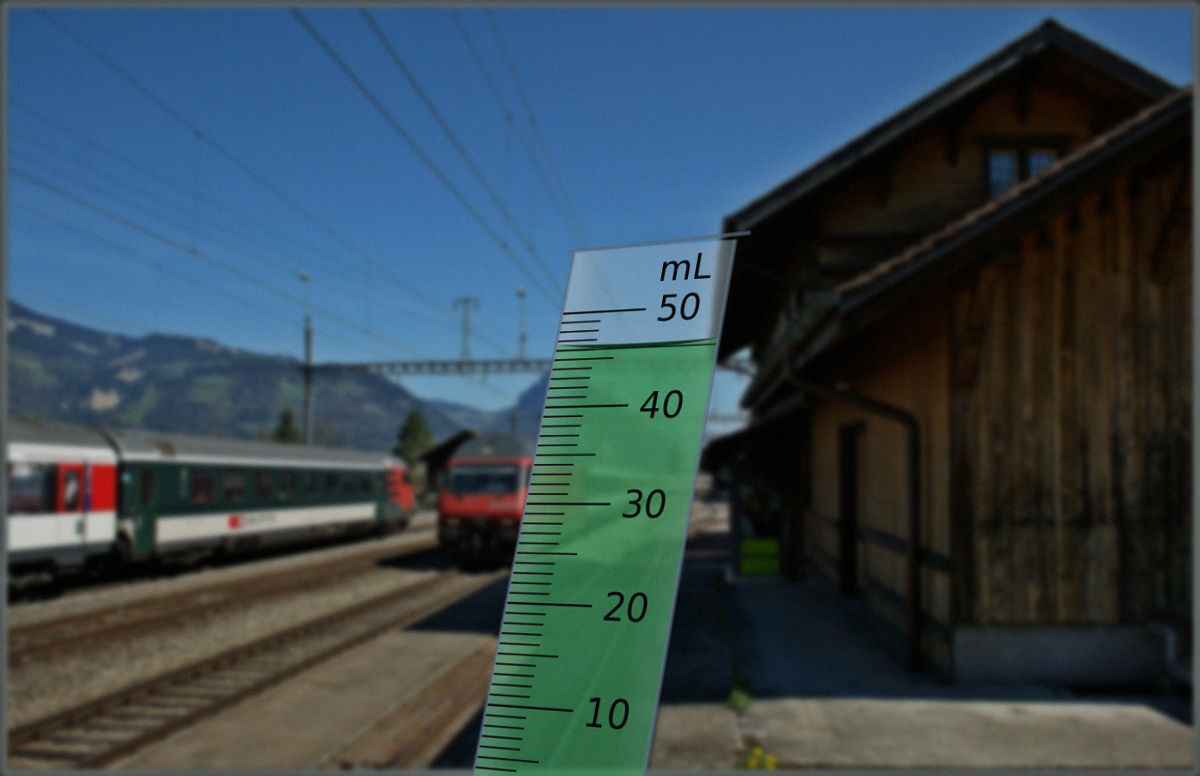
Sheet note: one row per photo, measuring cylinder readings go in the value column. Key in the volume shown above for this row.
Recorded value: 46 mL
